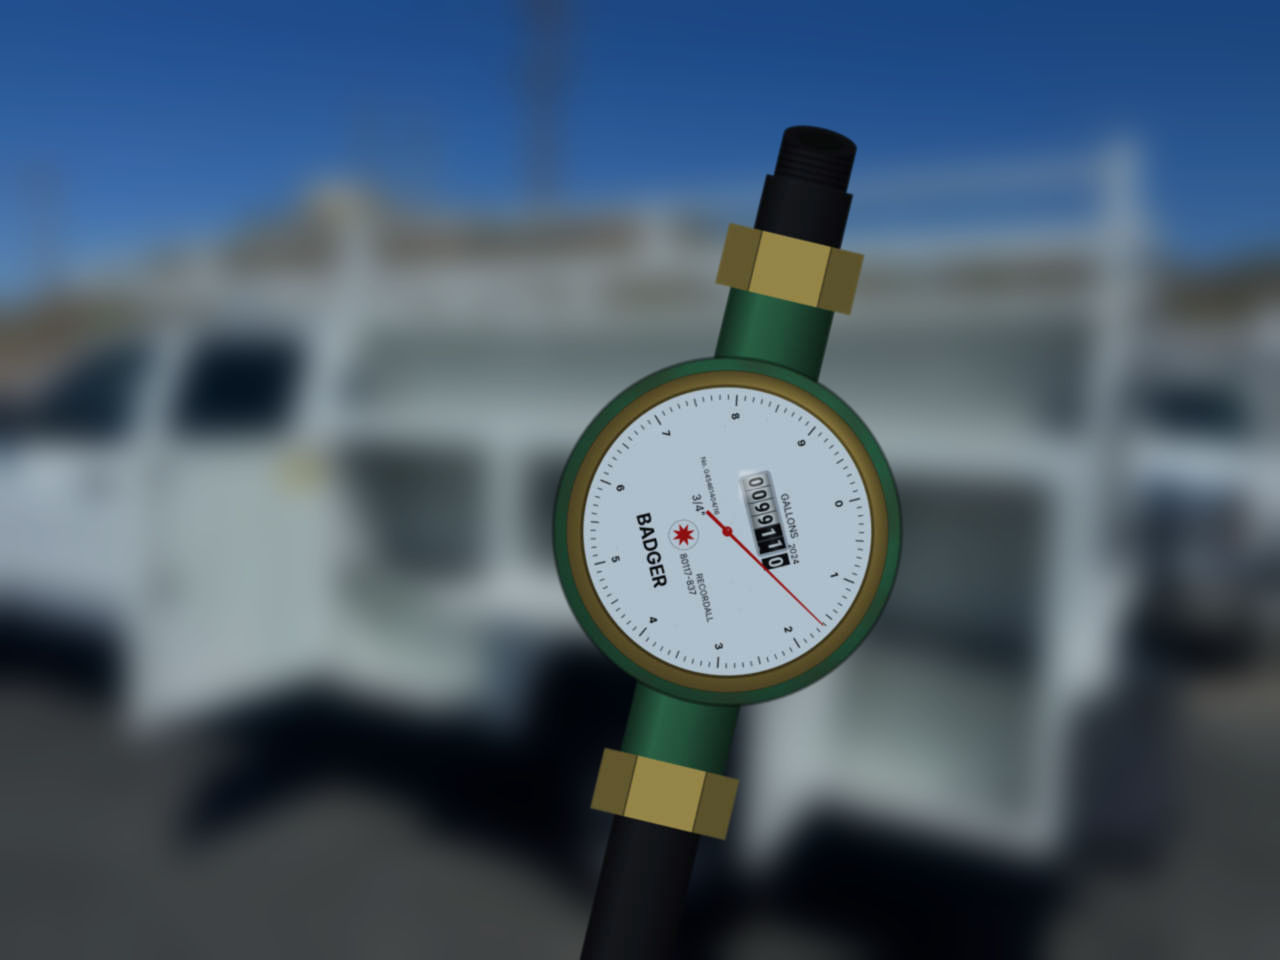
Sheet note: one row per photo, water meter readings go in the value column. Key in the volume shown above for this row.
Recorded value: 99111.6 gal
